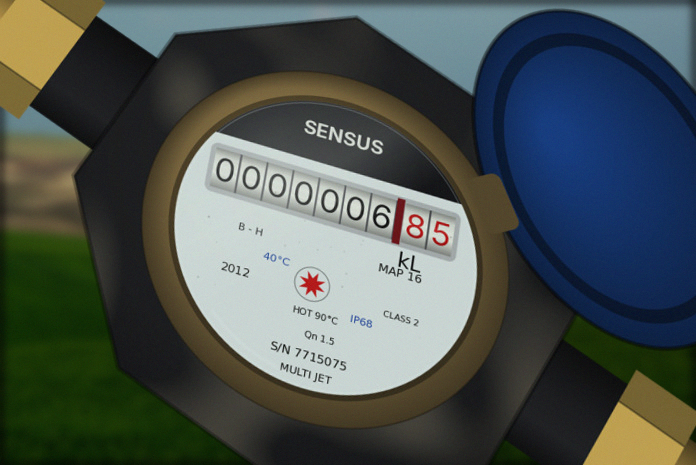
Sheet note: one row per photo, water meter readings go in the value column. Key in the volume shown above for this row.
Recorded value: 6.85 kL
